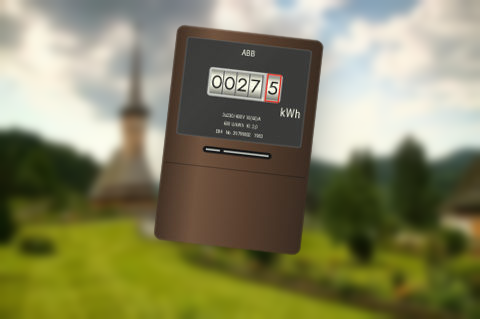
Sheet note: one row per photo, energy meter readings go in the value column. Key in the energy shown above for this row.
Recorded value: 27.5 kWh
